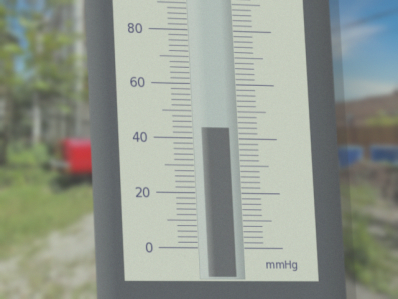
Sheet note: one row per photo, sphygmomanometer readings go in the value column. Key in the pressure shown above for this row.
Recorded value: 44 mmHg
